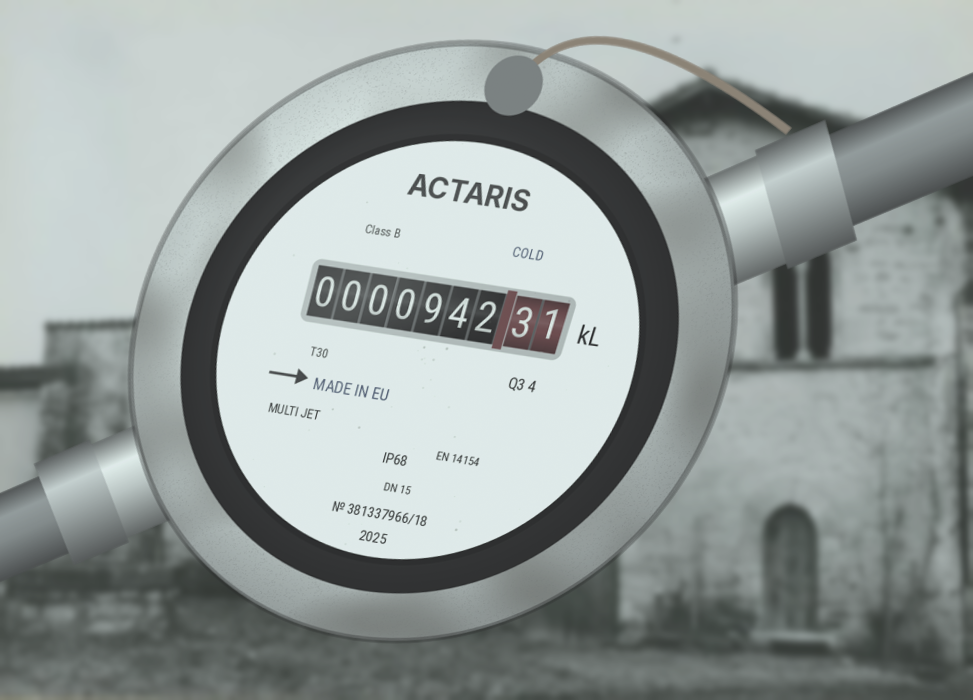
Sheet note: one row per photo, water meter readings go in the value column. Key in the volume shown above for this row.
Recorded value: 942.31 kL
